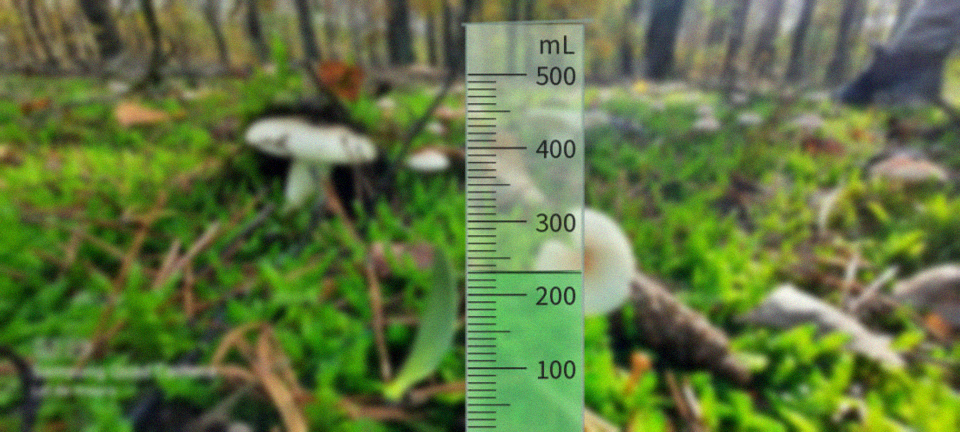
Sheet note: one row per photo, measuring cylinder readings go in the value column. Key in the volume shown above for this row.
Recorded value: 230 mL
